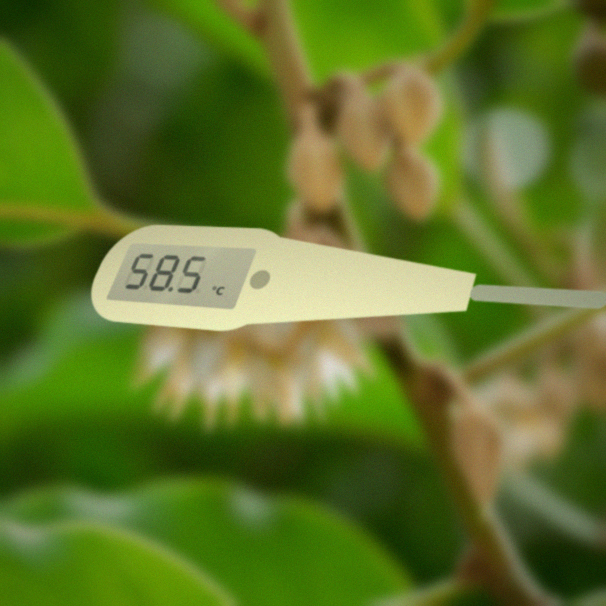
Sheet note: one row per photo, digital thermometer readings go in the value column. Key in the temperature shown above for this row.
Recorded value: 58.5 °C
